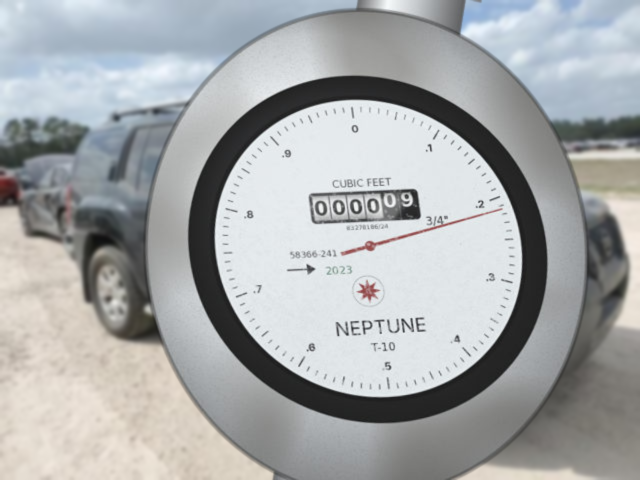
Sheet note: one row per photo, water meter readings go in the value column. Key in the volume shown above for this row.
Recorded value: 9.21 ft³
